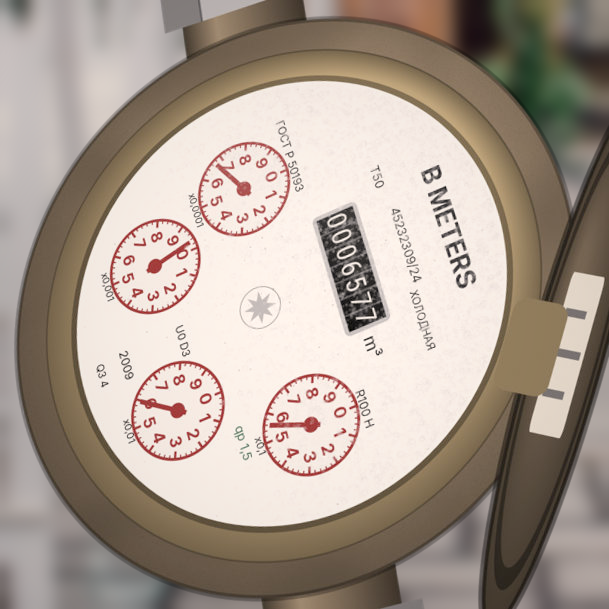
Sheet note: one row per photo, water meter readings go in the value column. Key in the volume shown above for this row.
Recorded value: 6577.5596 m³
